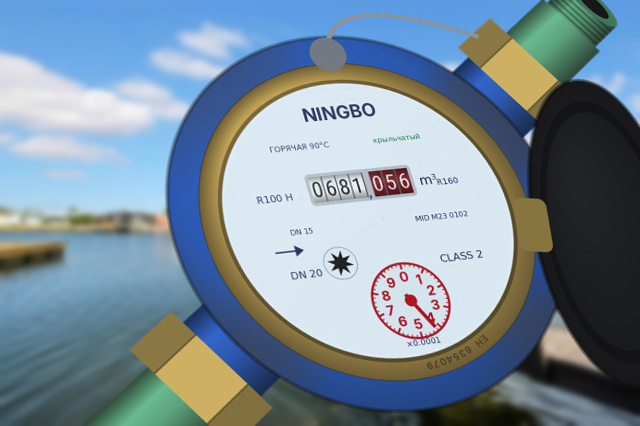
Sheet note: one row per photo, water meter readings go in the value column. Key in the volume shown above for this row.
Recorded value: 681.0564 m³
